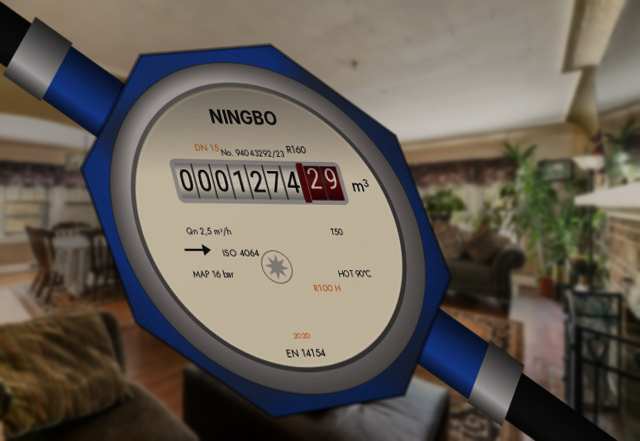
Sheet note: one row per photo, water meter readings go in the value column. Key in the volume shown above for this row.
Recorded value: 1274.29 m³
